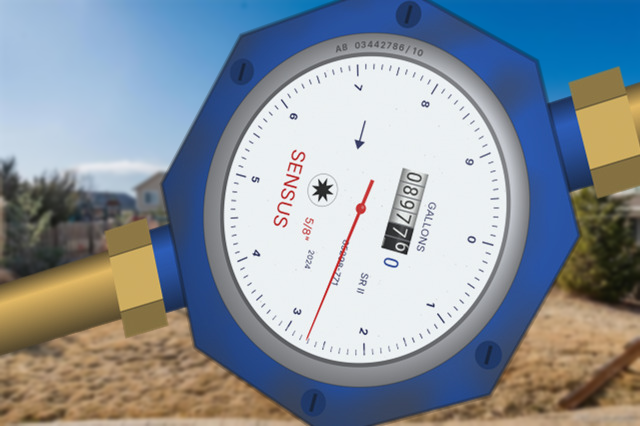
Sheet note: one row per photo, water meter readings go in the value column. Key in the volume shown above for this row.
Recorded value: 897762.7 gal
